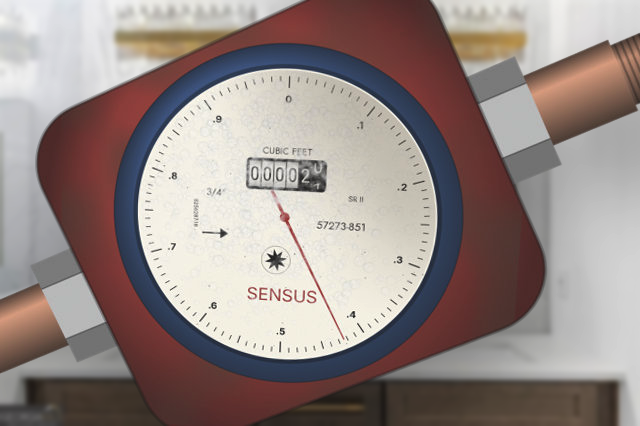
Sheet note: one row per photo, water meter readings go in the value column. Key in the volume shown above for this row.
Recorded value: 20.42 ft³
